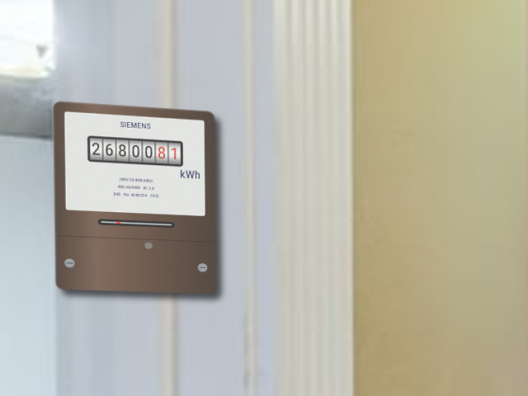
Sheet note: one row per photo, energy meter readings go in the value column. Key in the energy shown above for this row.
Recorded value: 26800.81 kWh
